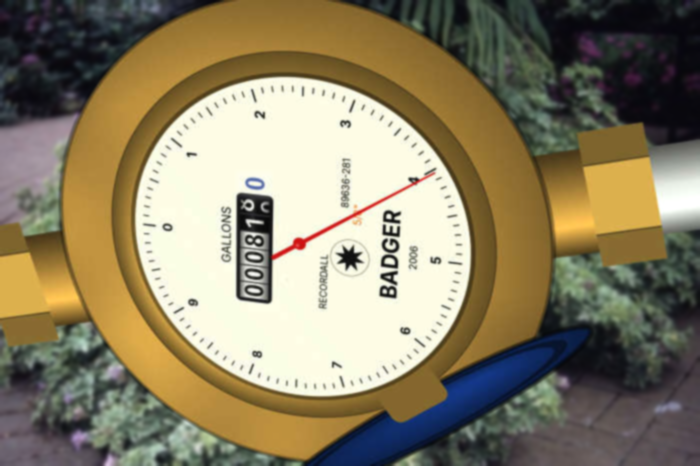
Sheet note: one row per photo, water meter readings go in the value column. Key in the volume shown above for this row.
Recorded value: 8184.0 gal
